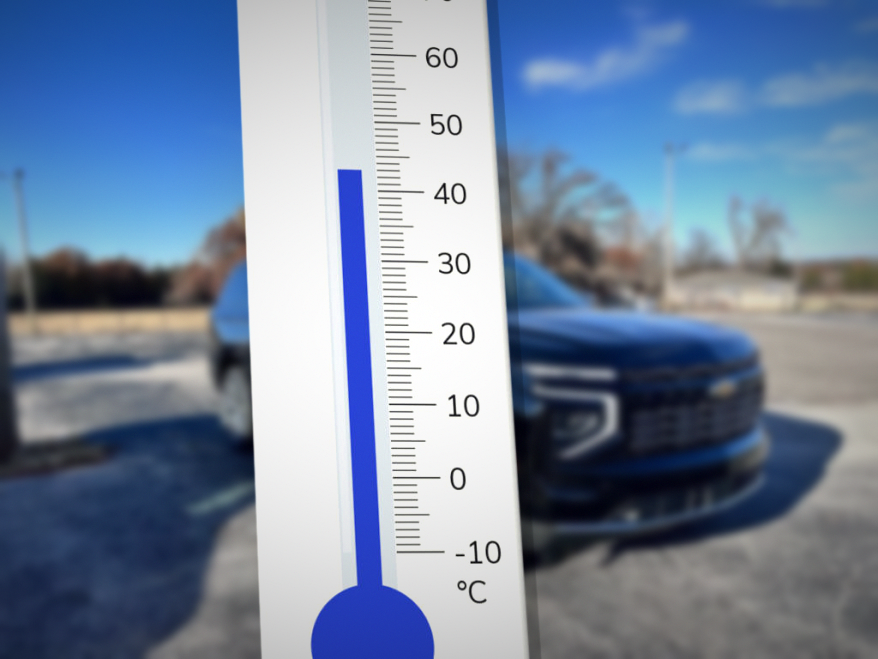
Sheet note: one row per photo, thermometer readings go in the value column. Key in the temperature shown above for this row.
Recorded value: 43 °C
